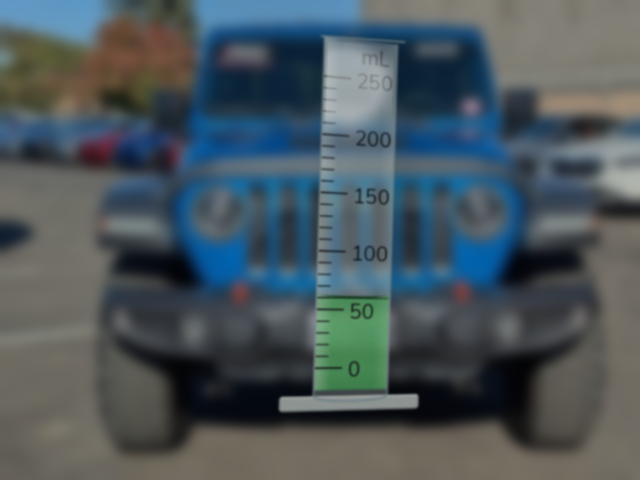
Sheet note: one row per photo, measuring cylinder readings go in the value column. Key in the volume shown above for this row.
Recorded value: 60 mL
